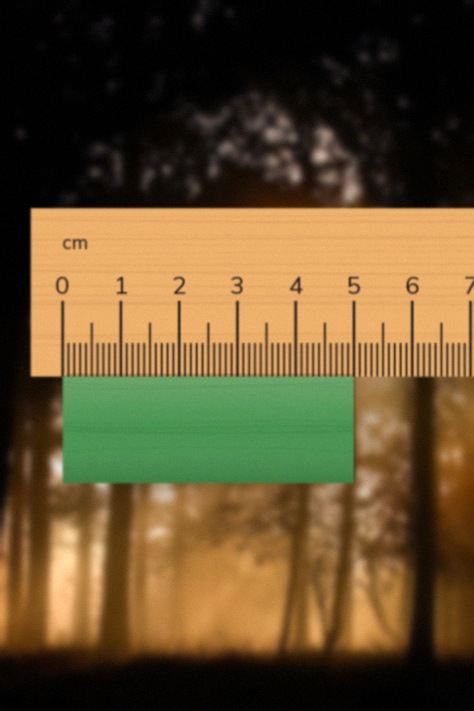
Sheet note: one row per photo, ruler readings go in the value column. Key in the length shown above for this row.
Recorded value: 5 cm
